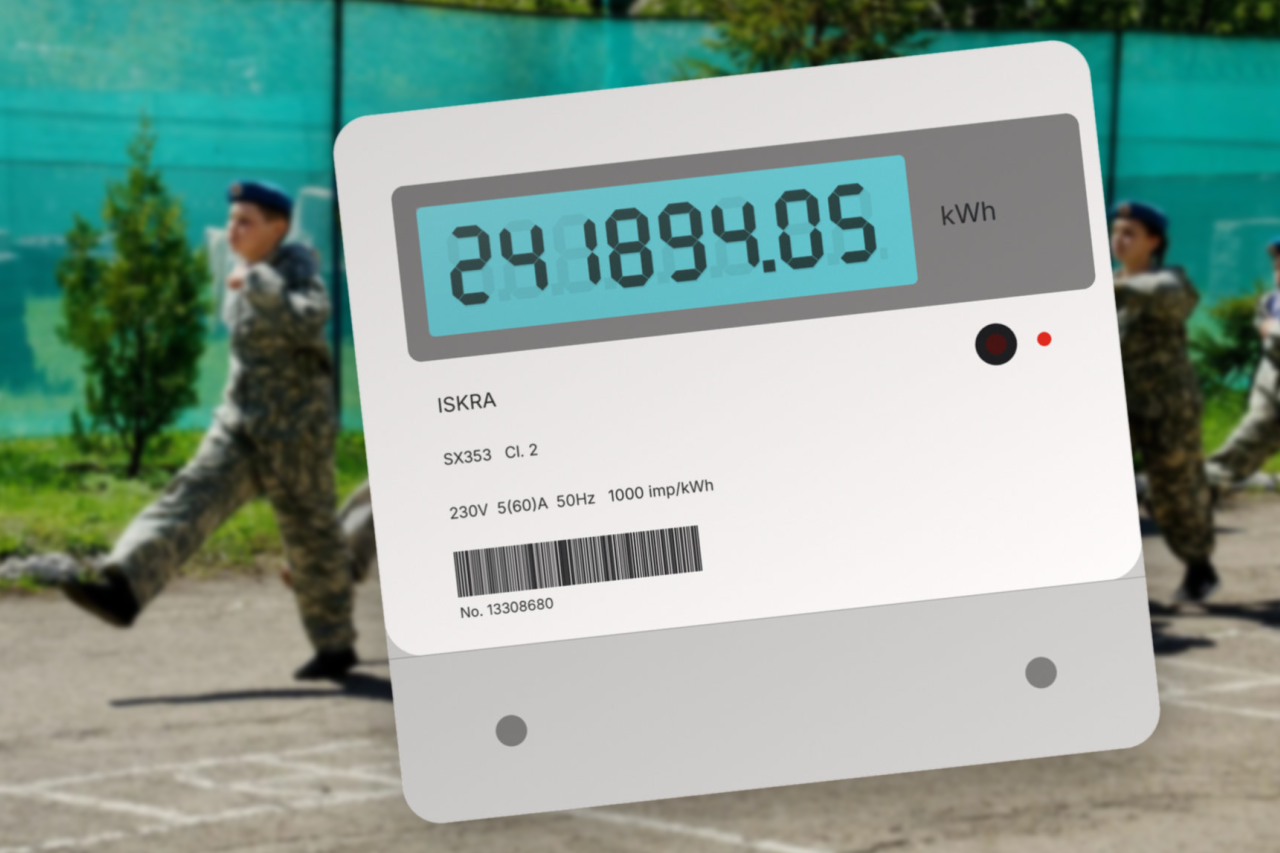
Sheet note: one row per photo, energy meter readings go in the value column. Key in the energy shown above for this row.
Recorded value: 241894.05 kWh
